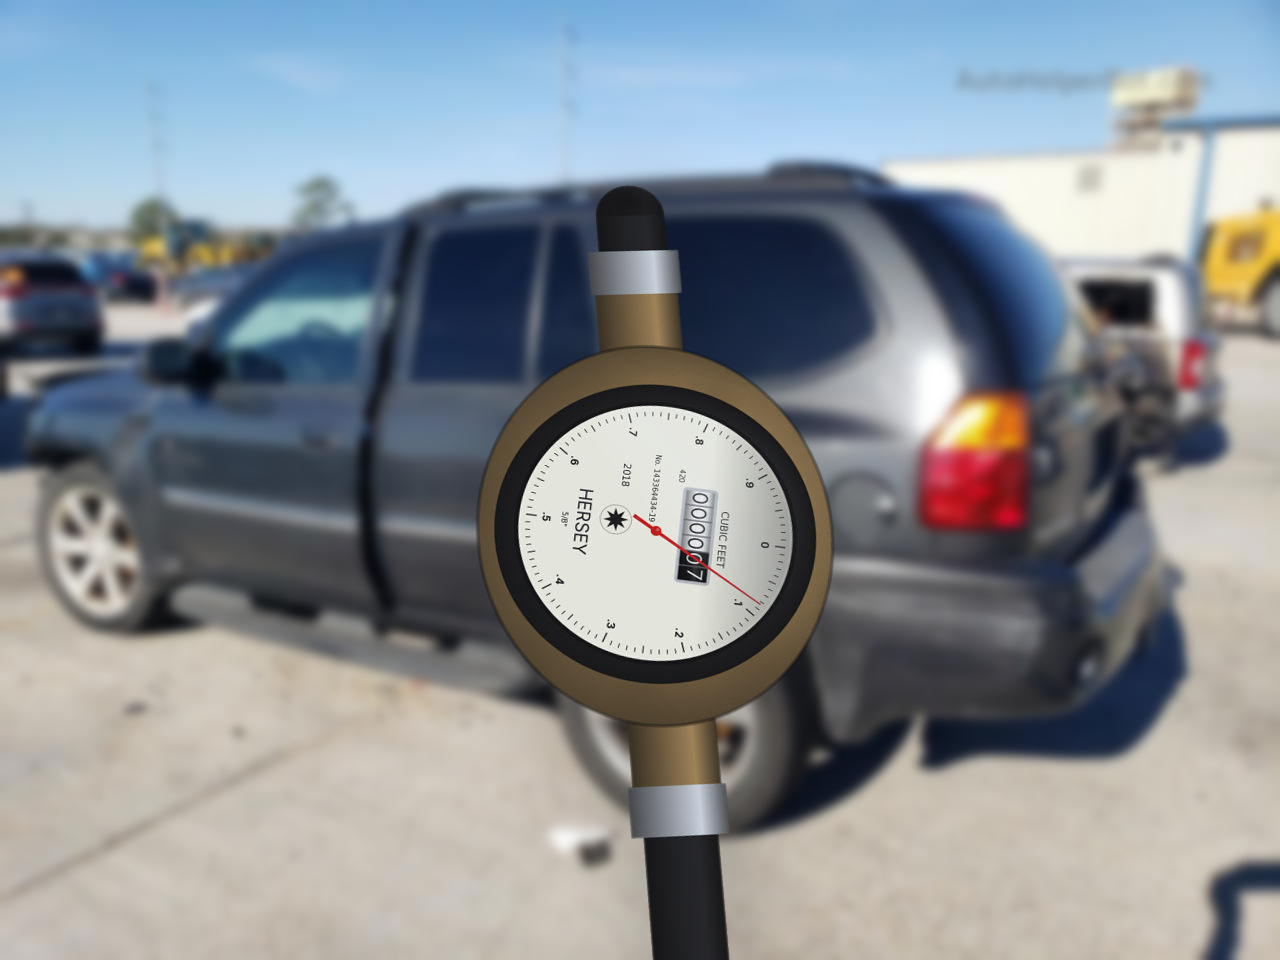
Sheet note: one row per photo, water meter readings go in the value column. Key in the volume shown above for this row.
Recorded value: 7.08 ft³
